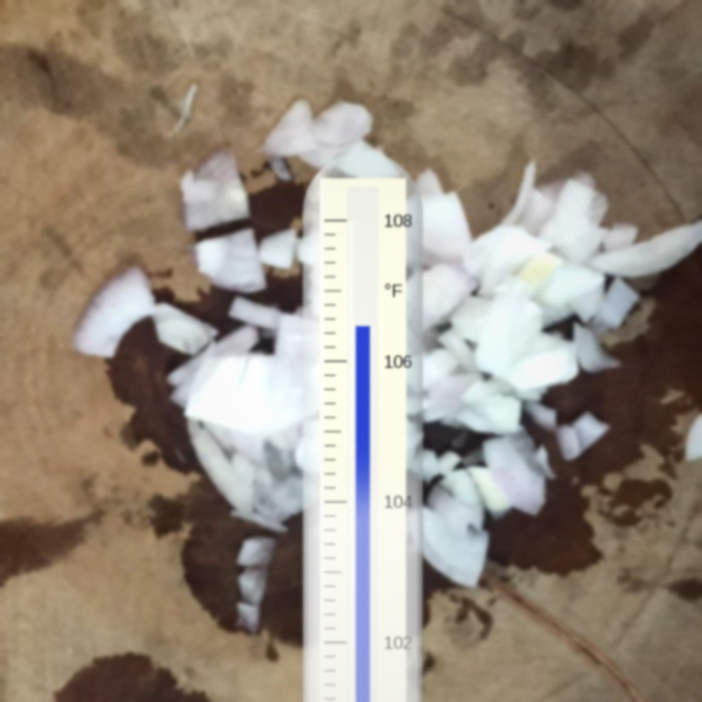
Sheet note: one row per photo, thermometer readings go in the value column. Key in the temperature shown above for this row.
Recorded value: 106.5 °F
